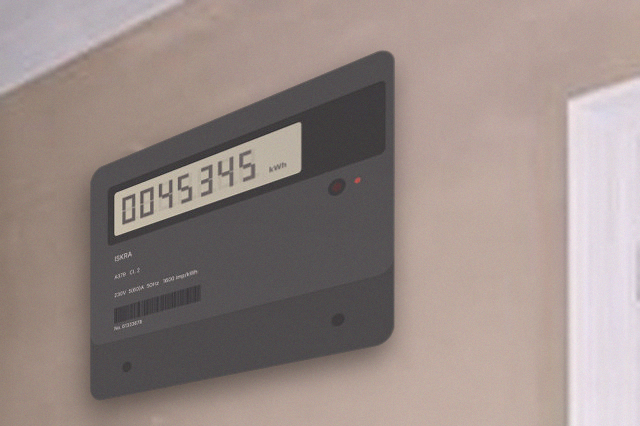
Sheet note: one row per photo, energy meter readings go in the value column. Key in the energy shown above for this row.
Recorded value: 45345 kWh
